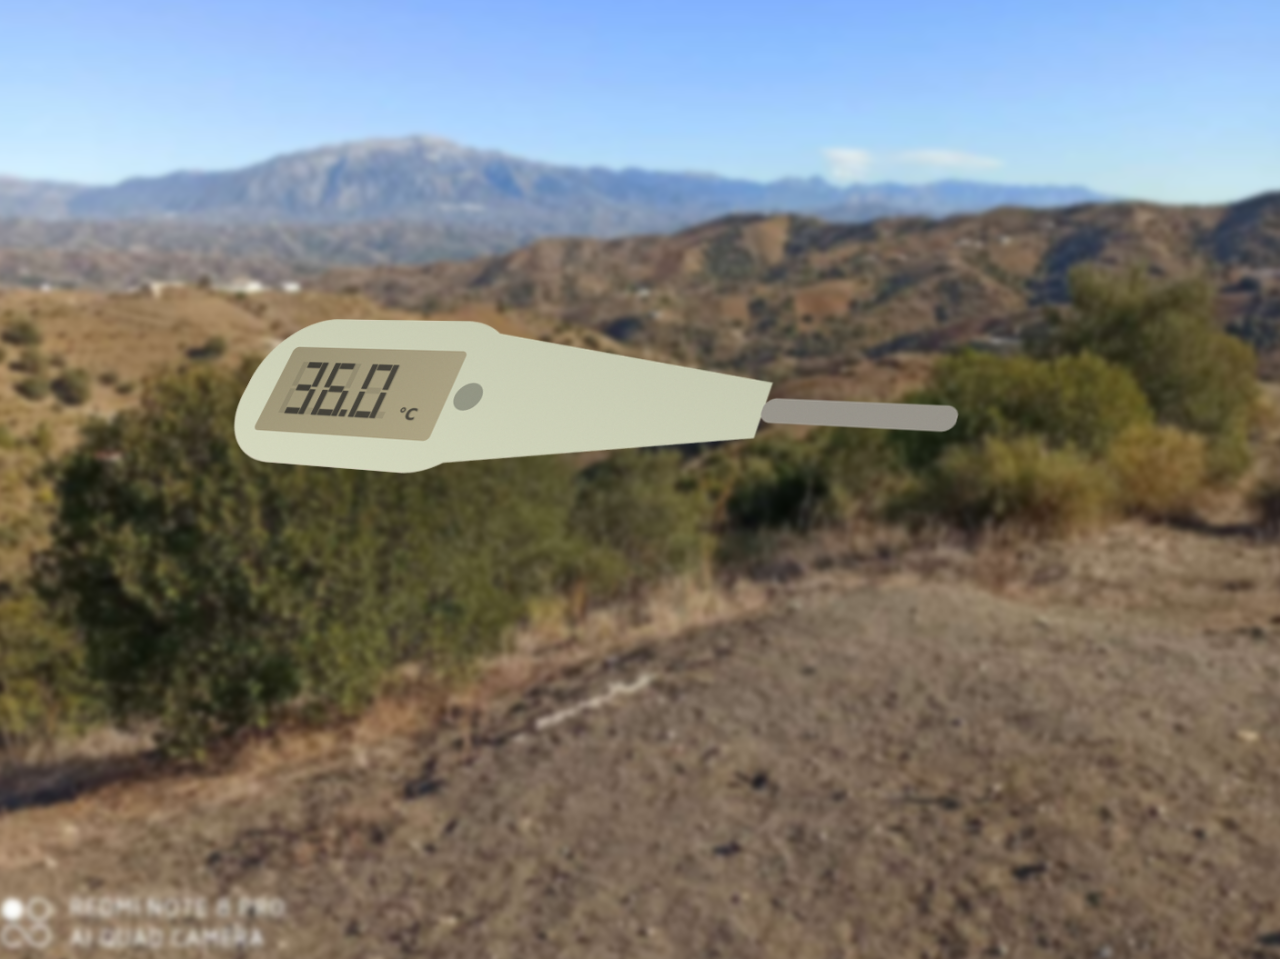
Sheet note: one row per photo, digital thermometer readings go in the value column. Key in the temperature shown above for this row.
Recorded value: 36.0 °C
